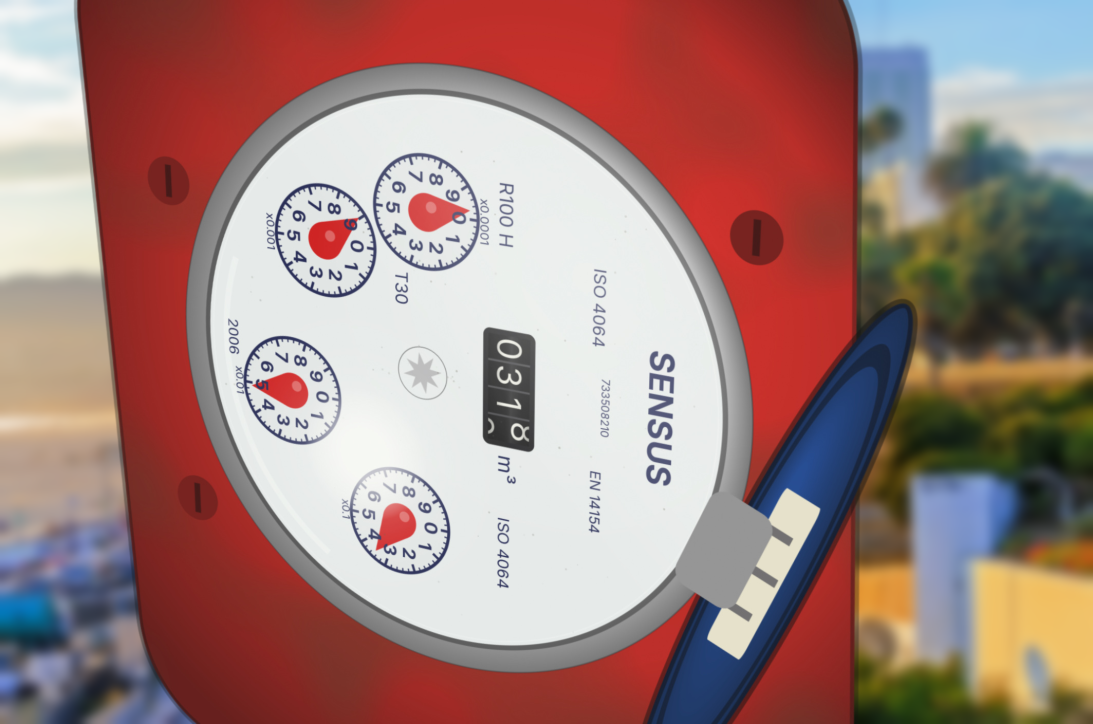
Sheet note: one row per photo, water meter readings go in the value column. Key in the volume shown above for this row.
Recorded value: 318.3489 m³
